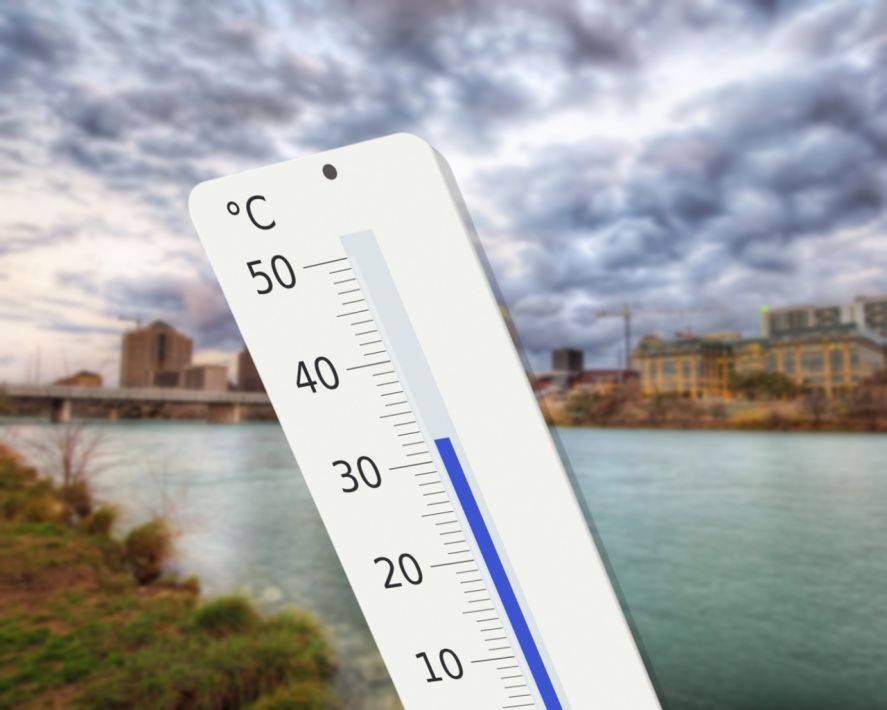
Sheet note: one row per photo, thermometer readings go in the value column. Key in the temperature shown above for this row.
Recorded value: 32 °C
